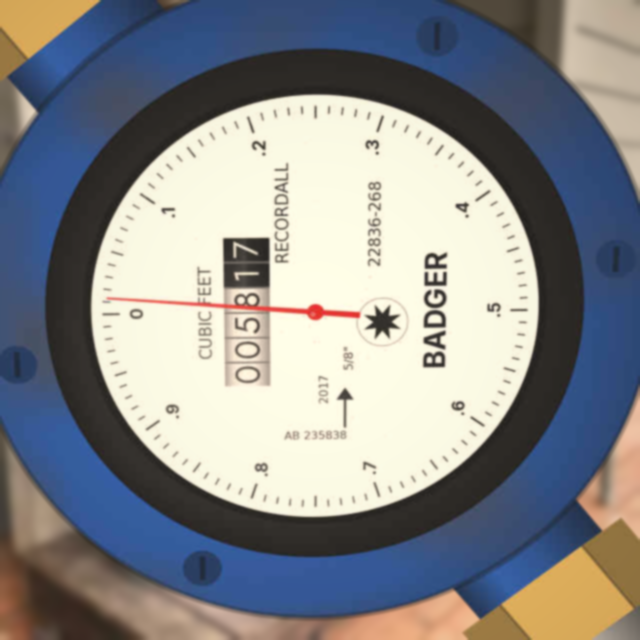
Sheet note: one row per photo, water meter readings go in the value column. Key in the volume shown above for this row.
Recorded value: 5817.01 ft³
